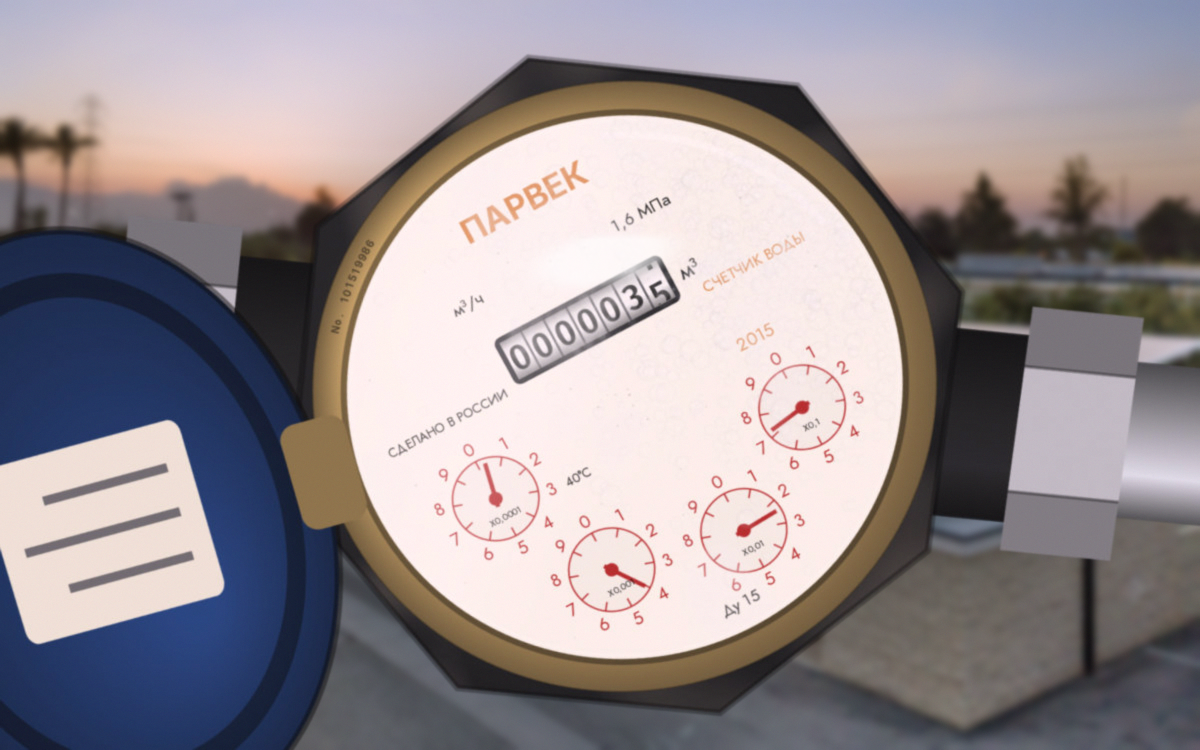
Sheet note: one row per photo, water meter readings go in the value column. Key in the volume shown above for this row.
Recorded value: 34.7240 m³
